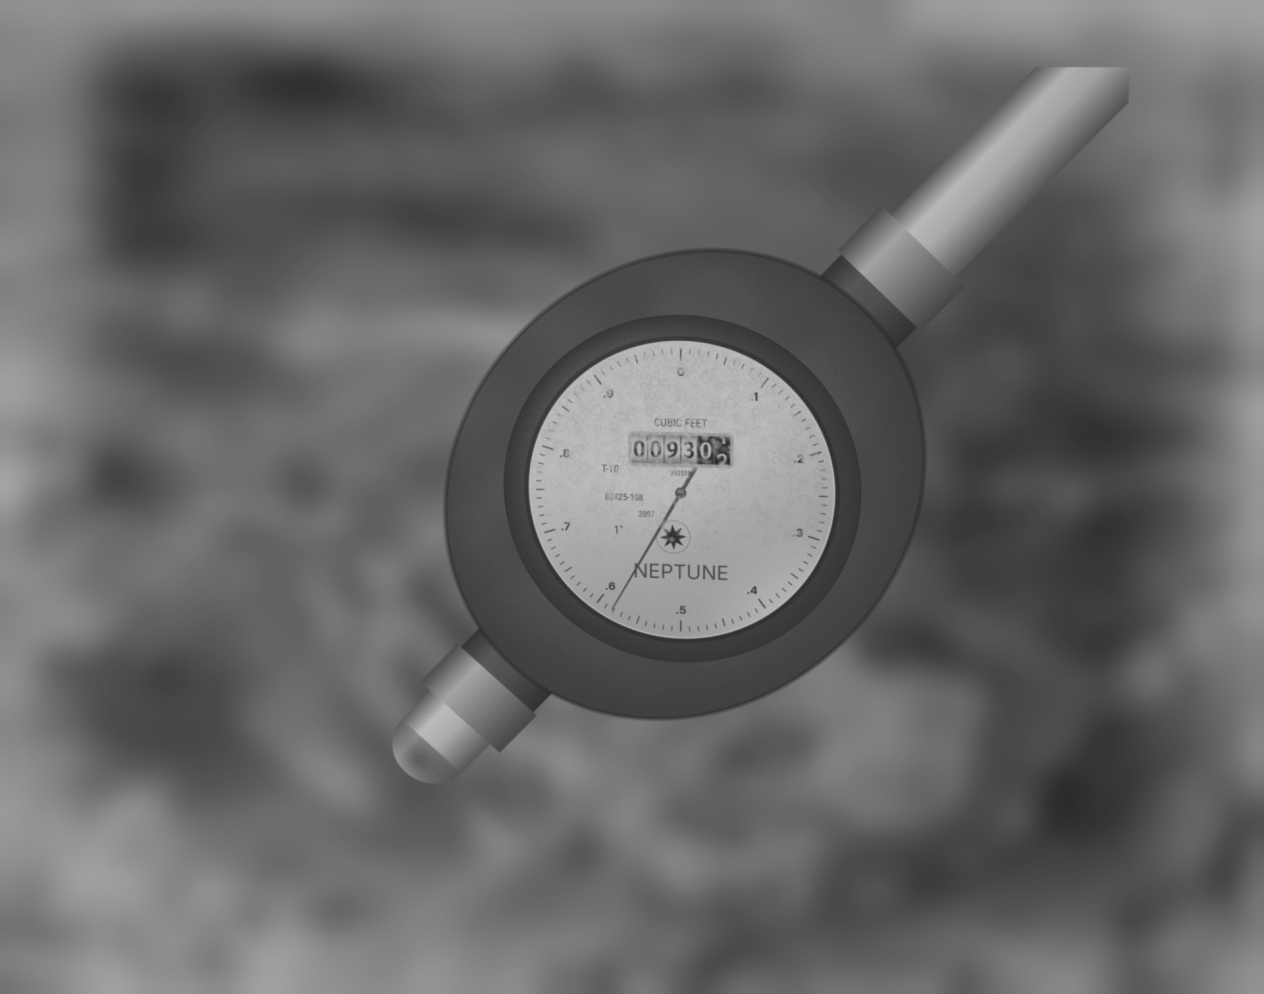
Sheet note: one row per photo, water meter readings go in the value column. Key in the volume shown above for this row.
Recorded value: 9301.58 ft³
